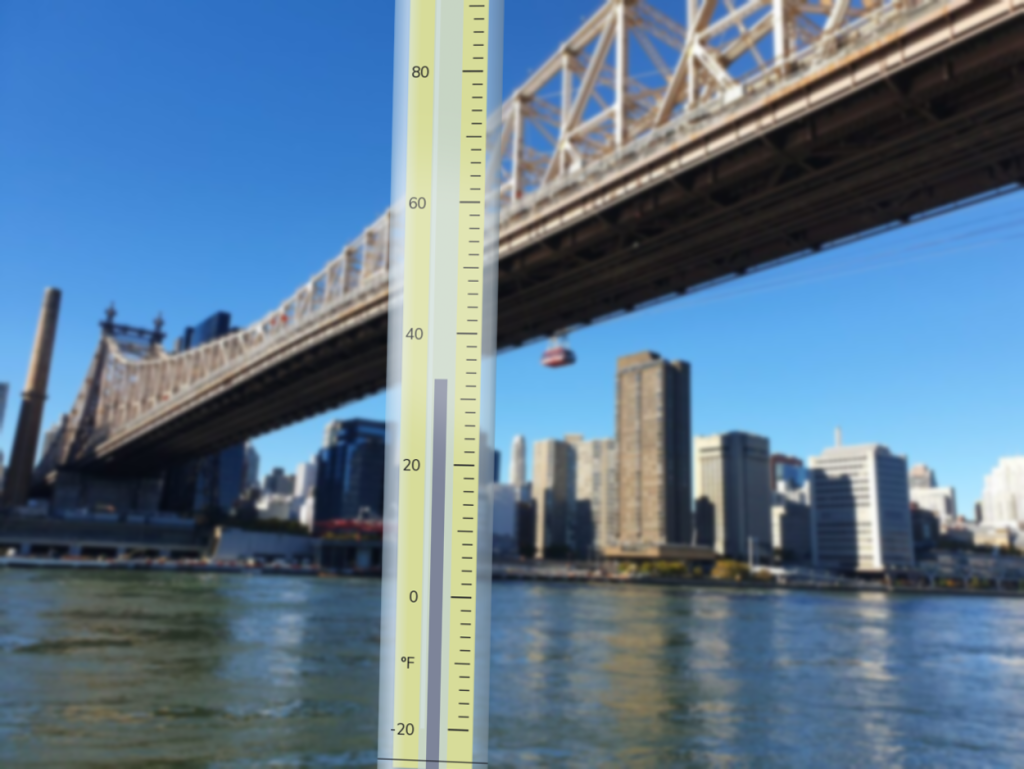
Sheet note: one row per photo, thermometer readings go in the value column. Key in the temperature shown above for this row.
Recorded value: 33 °F
